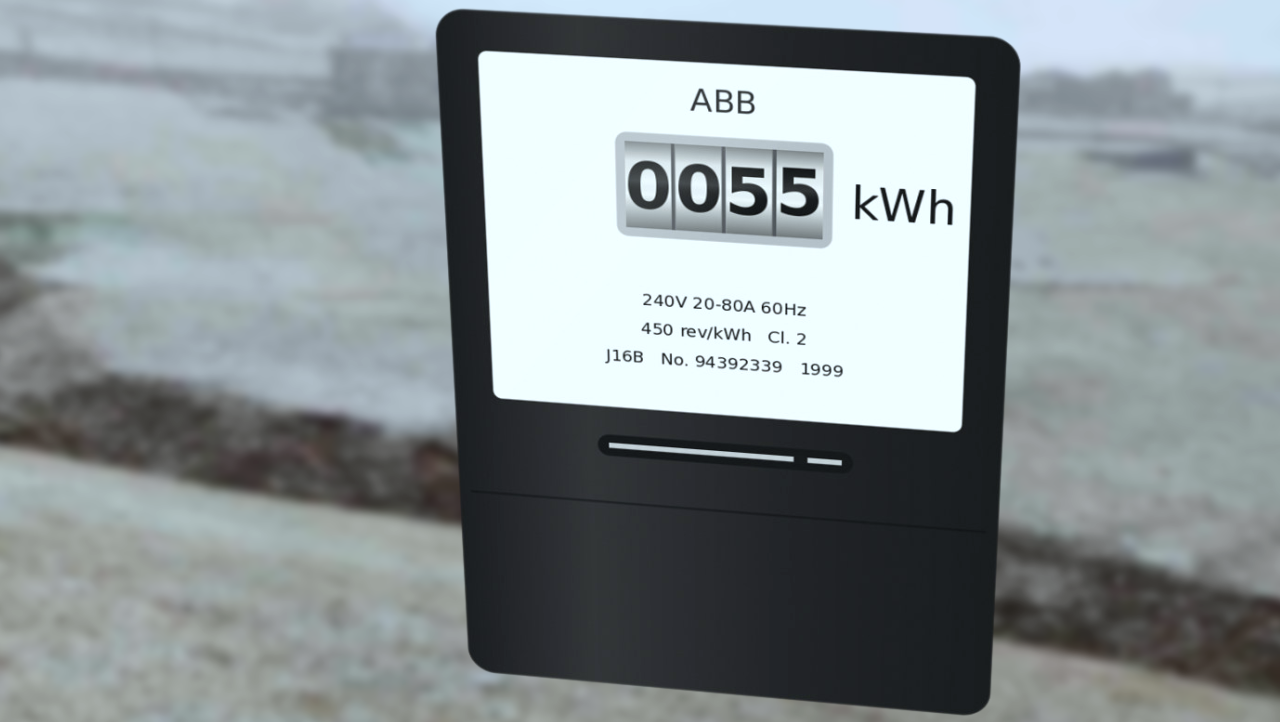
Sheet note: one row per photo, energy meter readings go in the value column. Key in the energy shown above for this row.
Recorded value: 55 kWh
